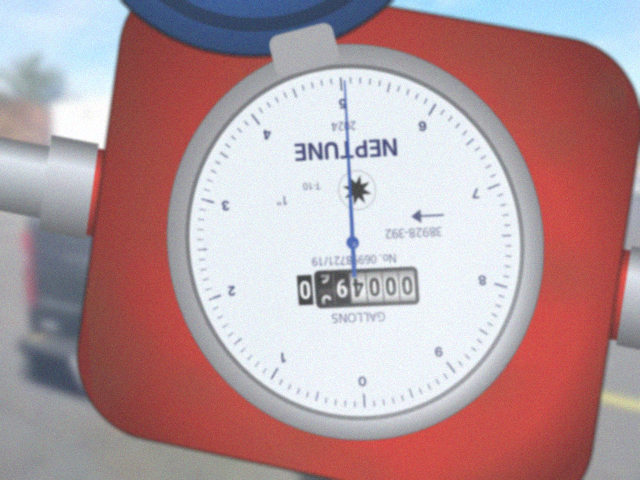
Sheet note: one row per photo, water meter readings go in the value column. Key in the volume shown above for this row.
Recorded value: 4955.0 gal
